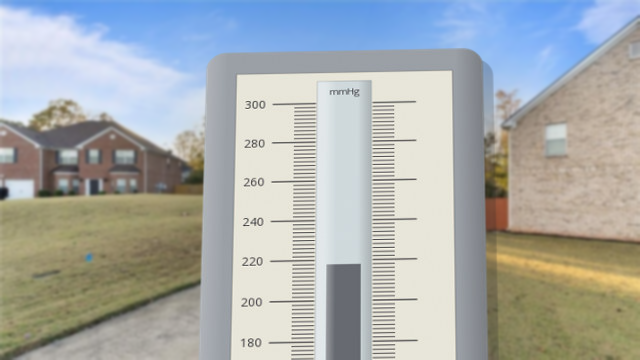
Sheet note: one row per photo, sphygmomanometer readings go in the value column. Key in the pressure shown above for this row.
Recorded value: 218 mmHg
